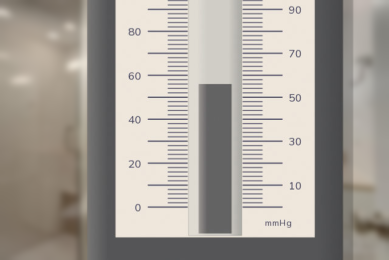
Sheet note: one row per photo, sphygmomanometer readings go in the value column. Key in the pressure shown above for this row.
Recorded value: 56 mmHg
